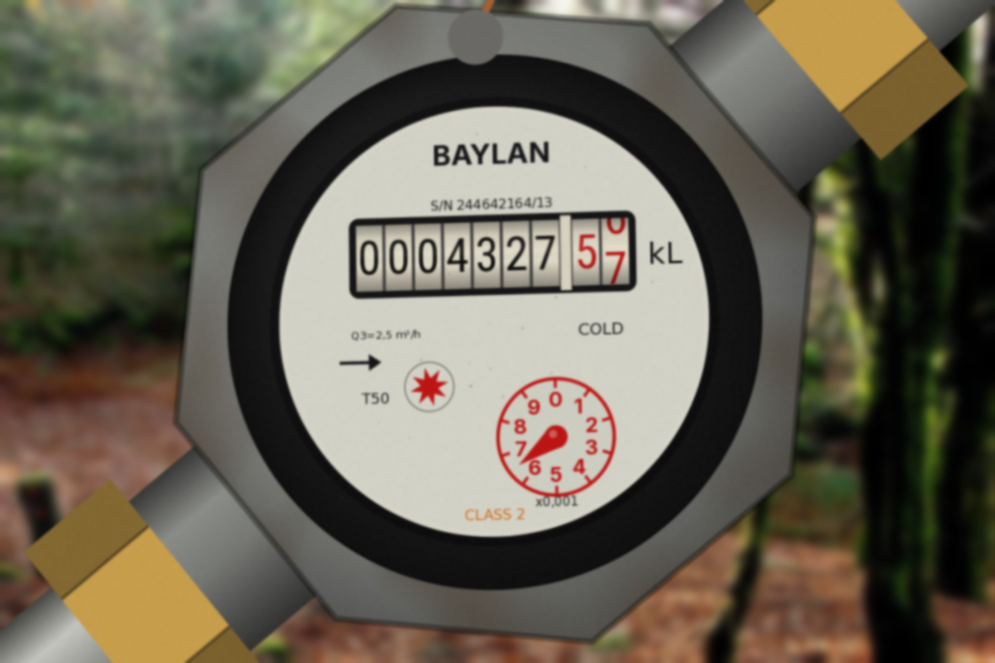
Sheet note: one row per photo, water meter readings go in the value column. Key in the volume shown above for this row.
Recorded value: 4327.566 kL
